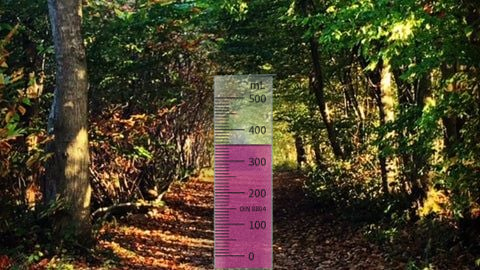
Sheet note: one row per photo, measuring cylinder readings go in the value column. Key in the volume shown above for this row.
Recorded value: 350 mL
